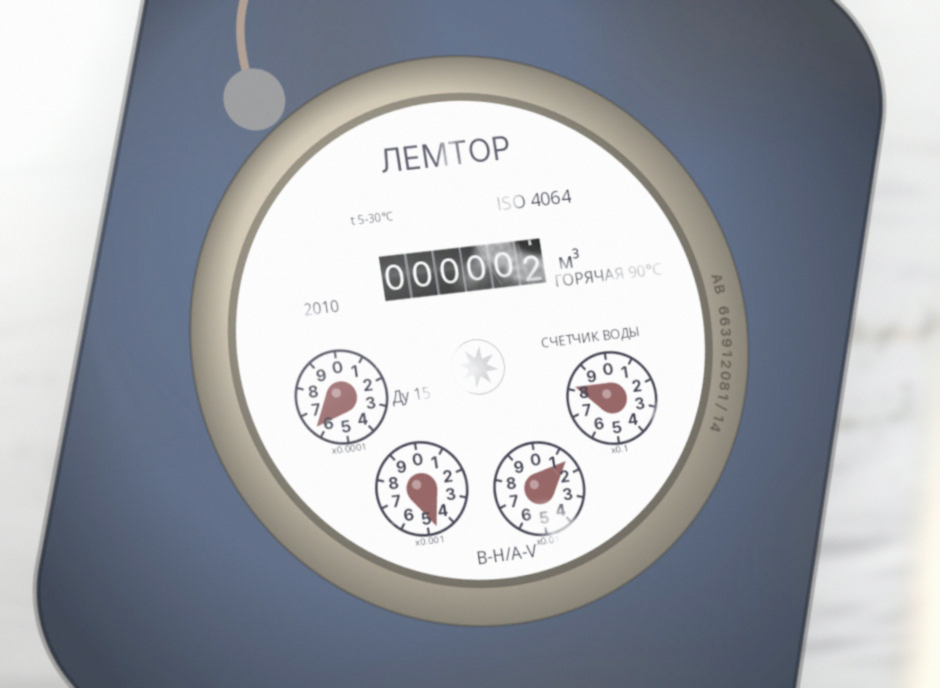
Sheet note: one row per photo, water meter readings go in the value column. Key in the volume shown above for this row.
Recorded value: 1.8146 m³
